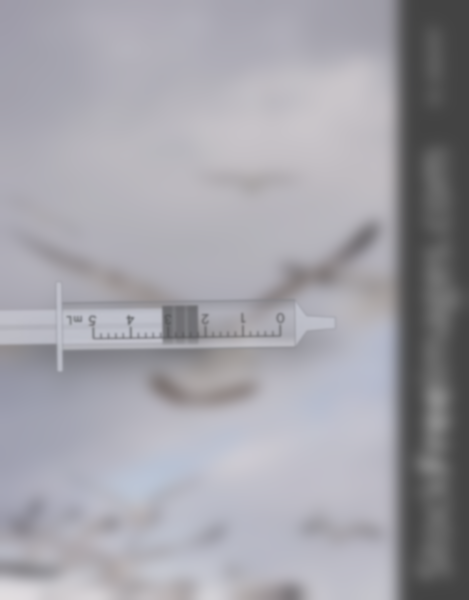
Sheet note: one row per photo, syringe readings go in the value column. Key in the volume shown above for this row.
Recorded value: 2.2 mL
